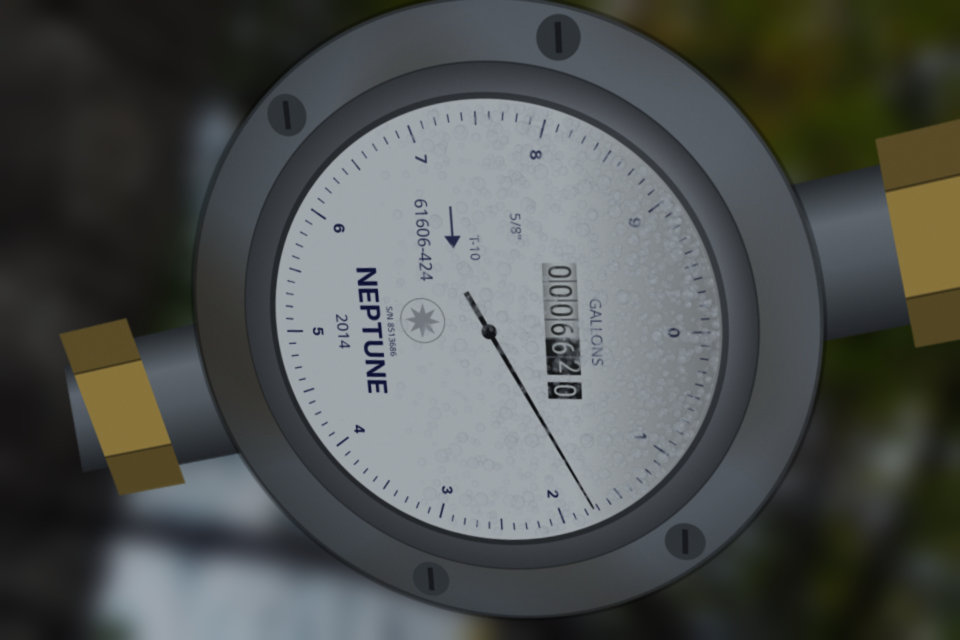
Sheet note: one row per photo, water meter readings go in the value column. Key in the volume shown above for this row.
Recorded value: 6621.7 gal
